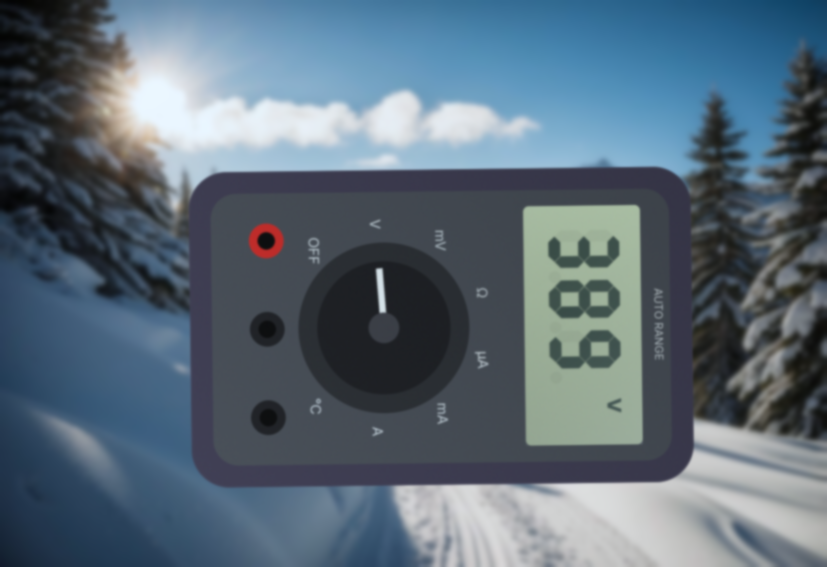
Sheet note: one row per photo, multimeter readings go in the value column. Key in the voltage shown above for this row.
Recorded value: 389 V
